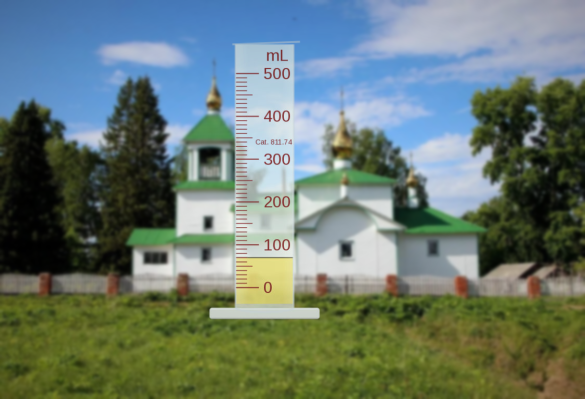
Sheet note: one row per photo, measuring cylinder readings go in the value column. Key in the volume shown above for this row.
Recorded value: 70 mL
